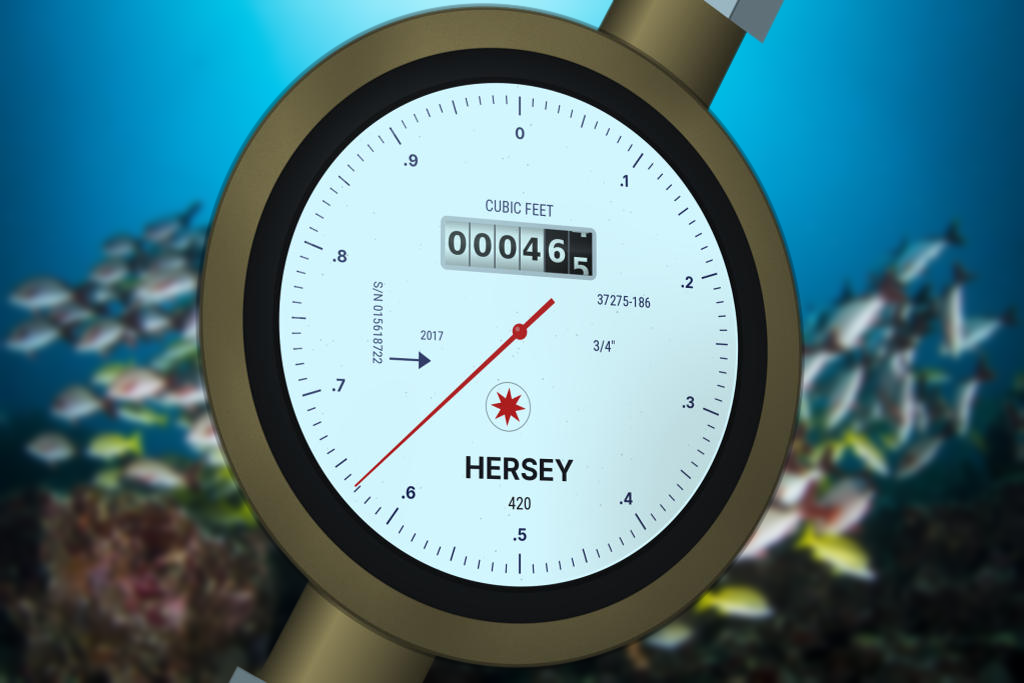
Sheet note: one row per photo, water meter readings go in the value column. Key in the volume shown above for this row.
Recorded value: 464.63 ft³
